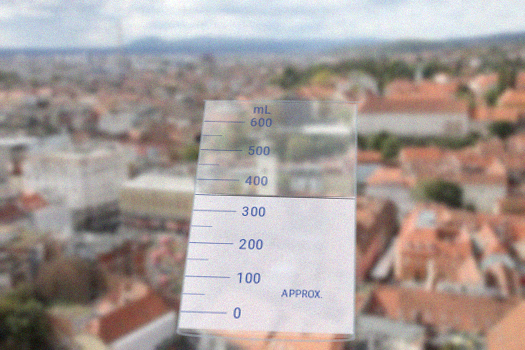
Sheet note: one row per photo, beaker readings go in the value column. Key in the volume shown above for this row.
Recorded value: 350 mL
